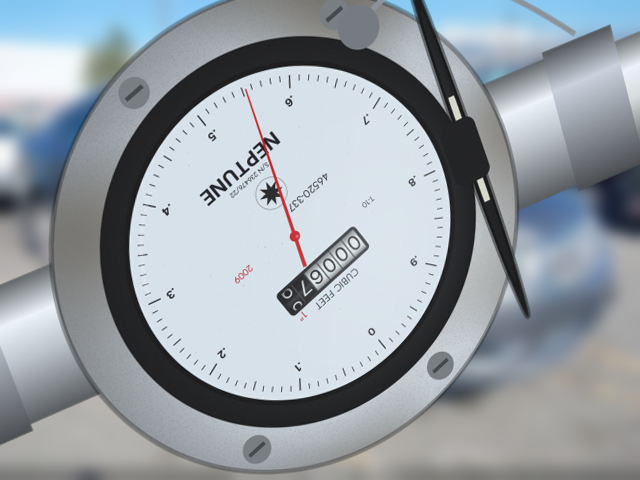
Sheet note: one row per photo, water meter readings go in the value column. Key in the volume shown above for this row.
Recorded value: 678.55 ft³
